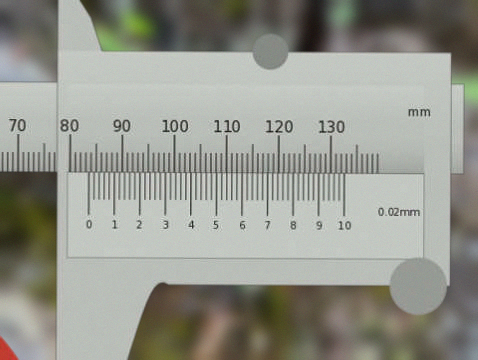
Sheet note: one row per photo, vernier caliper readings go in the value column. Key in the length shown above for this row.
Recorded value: 83.6 mm
